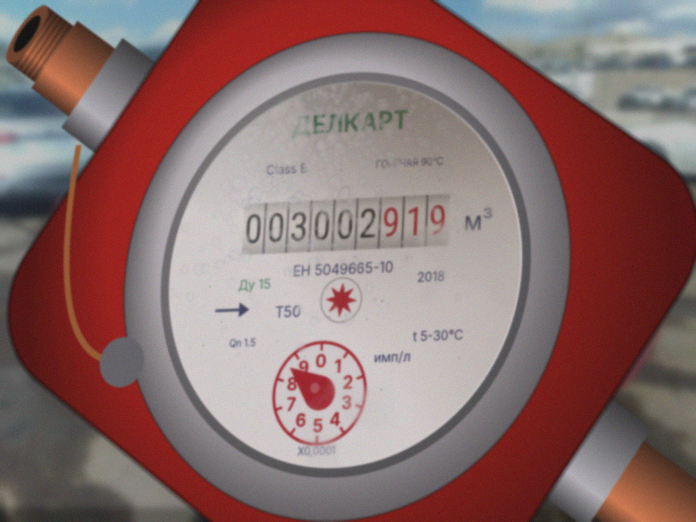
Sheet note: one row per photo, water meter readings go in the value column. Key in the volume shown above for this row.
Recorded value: 3002.9198 m³
